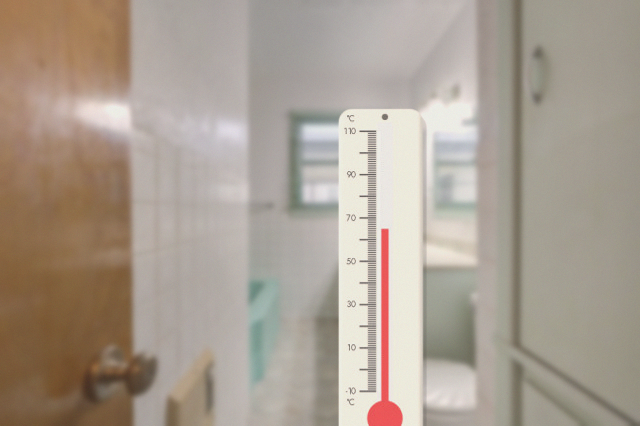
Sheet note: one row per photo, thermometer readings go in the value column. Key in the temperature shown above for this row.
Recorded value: 65 °C
